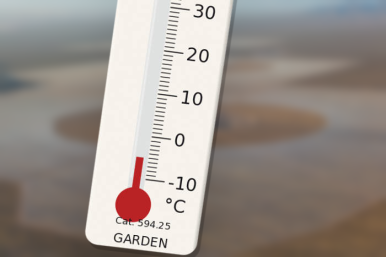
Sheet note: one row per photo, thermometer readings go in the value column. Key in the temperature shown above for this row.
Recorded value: -5 °C
